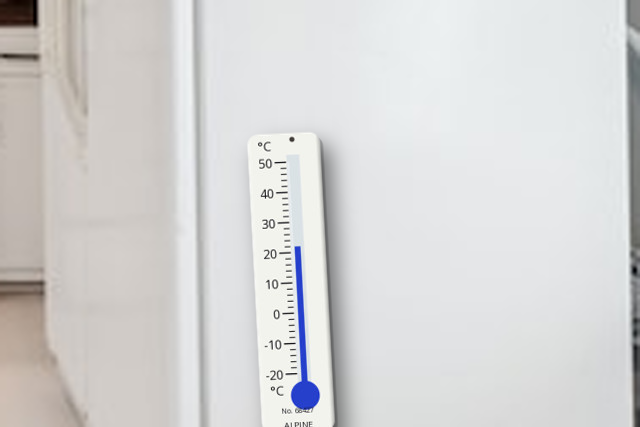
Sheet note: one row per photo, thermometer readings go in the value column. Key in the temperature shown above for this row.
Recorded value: 22 °C
